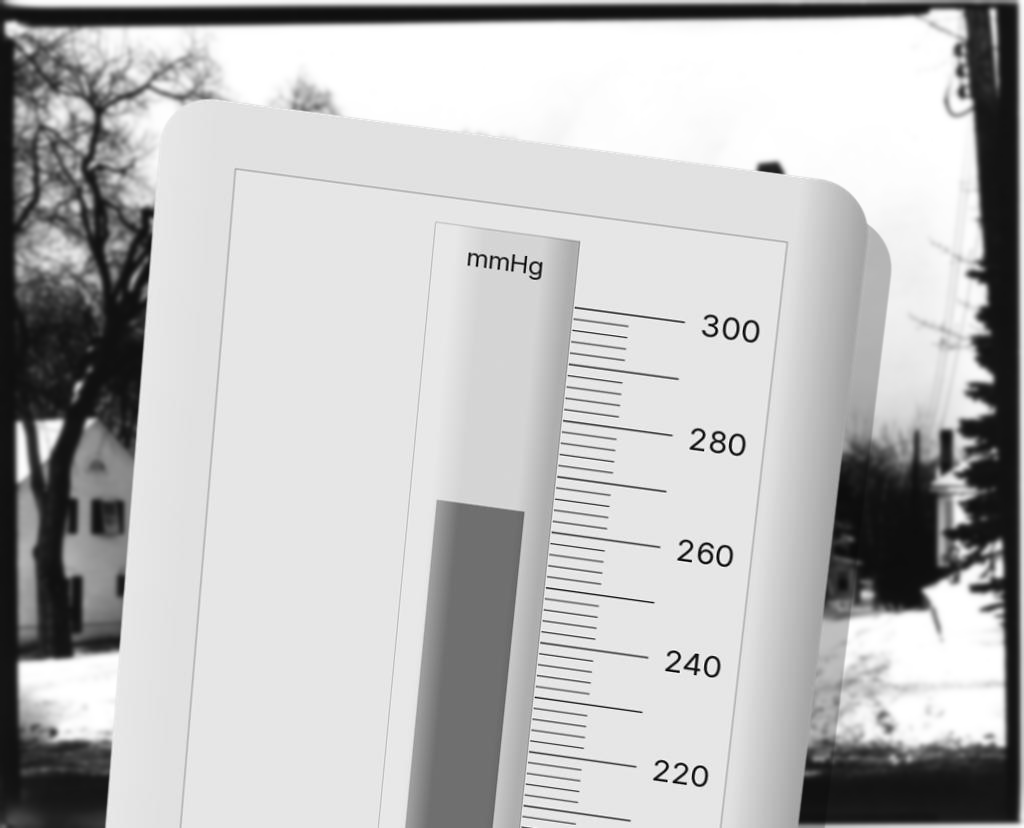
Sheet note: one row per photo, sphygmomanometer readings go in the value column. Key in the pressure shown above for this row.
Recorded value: 263 mmHg
